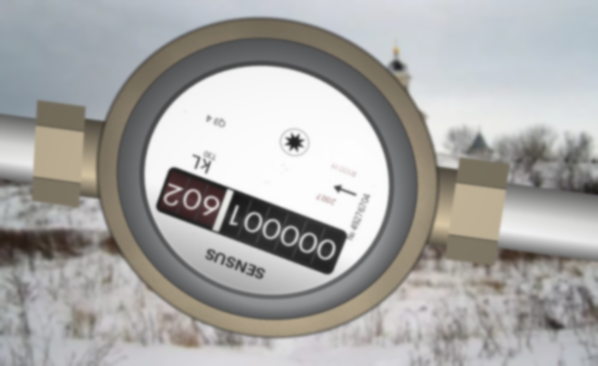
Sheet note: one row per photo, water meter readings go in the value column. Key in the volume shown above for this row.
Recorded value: 1.602 kL
